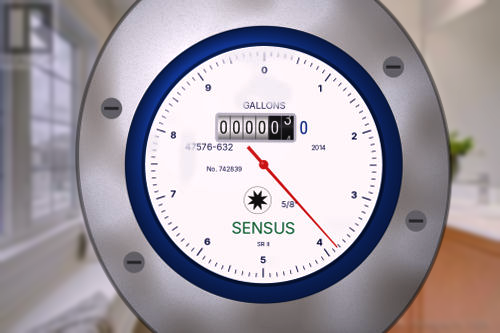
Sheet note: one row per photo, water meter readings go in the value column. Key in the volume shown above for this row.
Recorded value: 33.8 gal
